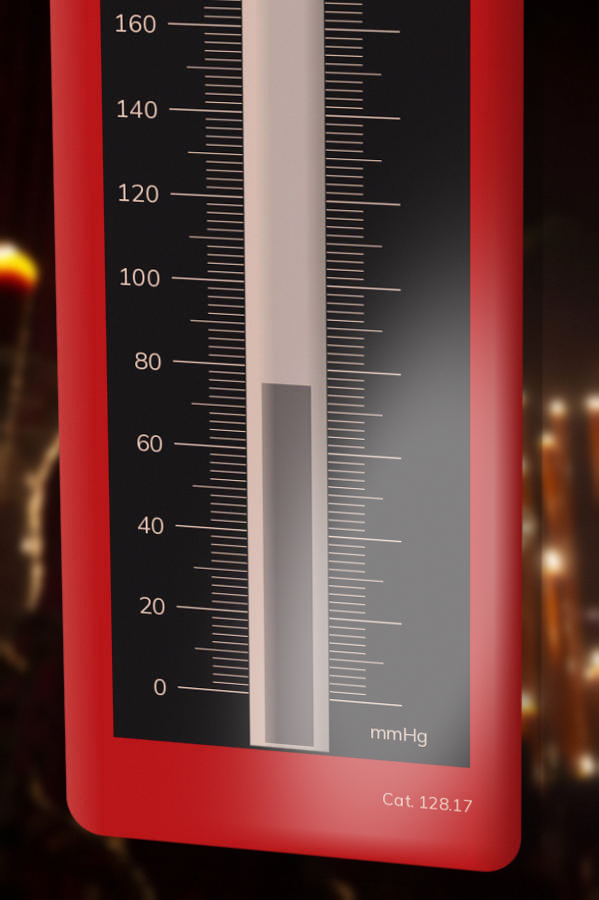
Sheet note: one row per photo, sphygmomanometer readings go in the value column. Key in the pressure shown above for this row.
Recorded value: 76 mmHg
